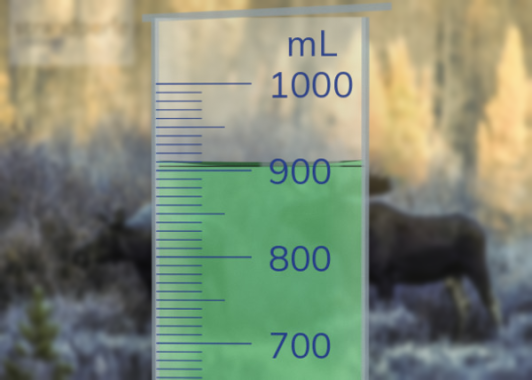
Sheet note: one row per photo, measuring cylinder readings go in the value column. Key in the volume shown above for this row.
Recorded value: 905 mL
